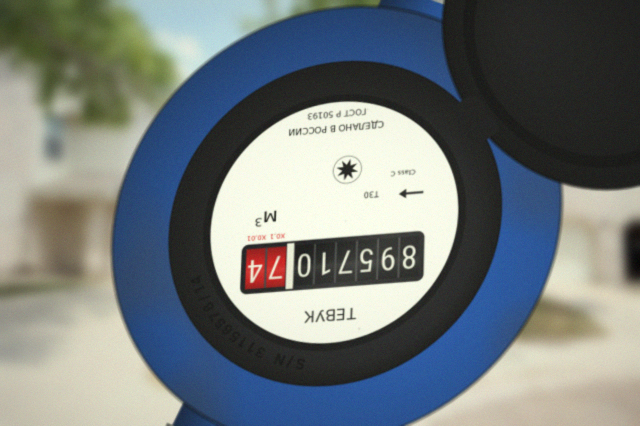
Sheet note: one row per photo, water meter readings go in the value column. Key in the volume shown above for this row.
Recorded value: 895710.74 m³
